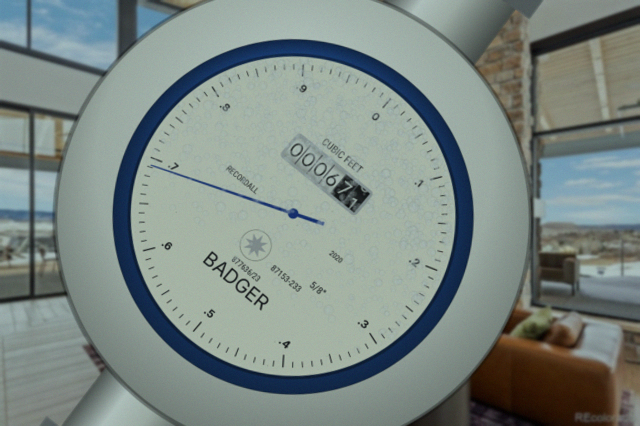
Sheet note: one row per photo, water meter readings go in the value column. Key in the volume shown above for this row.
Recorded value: 670.69 ft³
